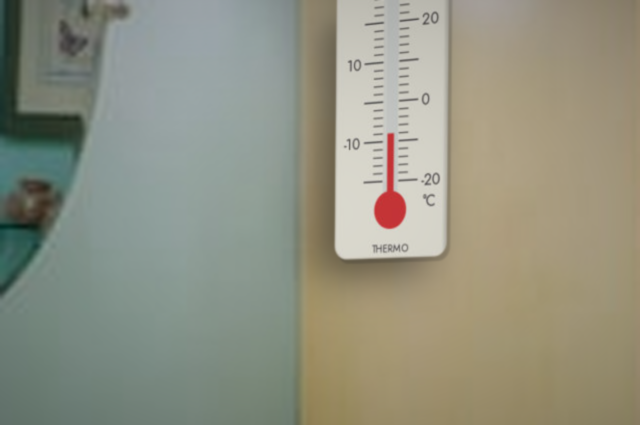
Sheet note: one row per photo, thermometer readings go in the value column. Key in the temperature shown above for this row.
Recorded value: -8 °C
